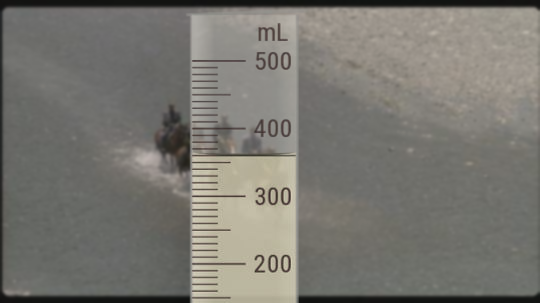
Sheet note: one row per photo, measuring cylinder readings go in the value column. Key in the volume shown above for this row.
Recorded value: 360 mL
